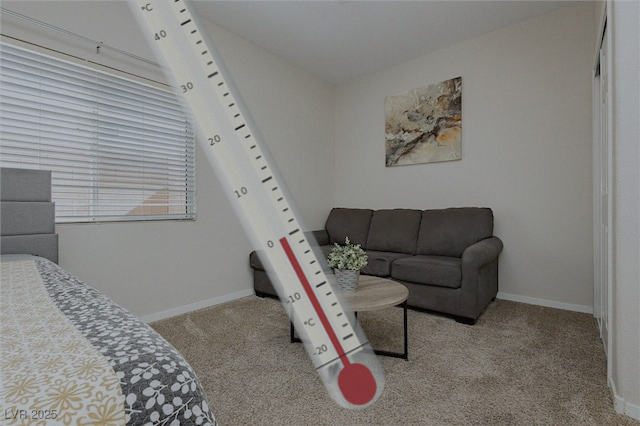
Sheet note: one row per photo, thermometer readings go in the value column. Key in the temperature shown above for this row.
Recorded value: 0 °C
